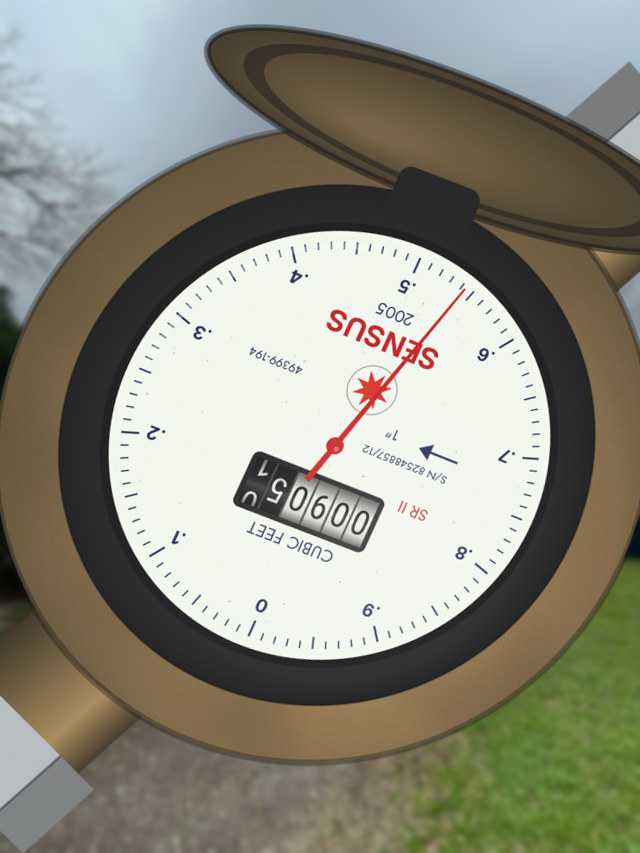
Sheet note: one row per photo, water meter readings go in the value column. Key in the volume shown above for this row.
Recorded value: 9050.54 ft³
